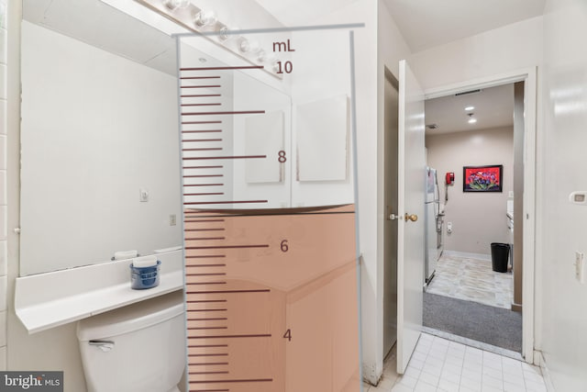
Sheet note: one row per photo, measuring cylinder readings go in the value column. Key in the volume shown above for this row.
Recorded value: 6.7 mL
